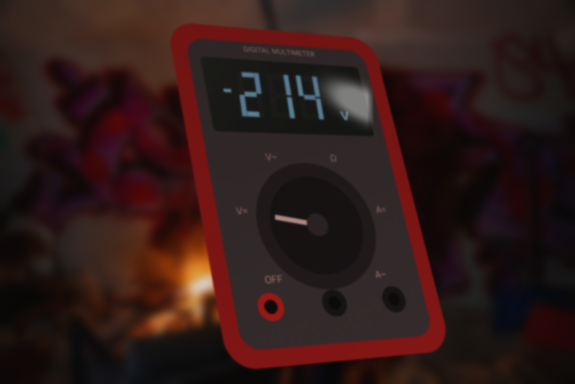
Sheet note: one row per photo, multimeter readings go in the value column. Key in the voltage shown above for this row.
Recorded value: -214 V
